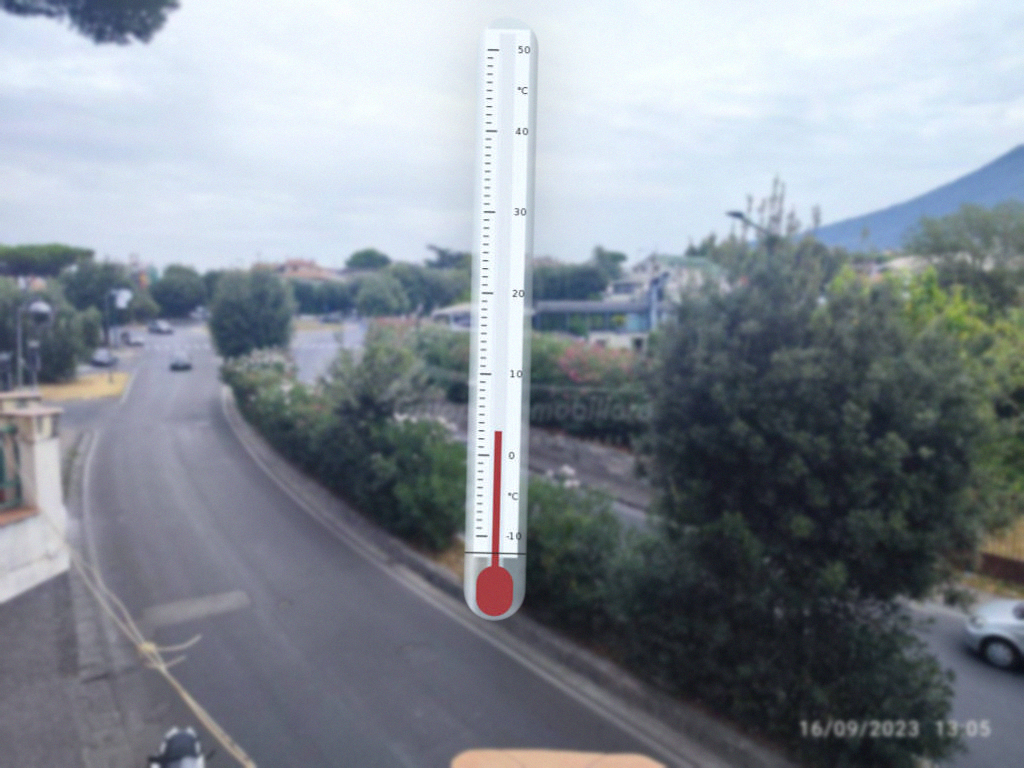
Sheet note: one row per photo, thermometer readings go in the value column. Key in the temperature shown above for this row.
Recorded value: 3 °C
